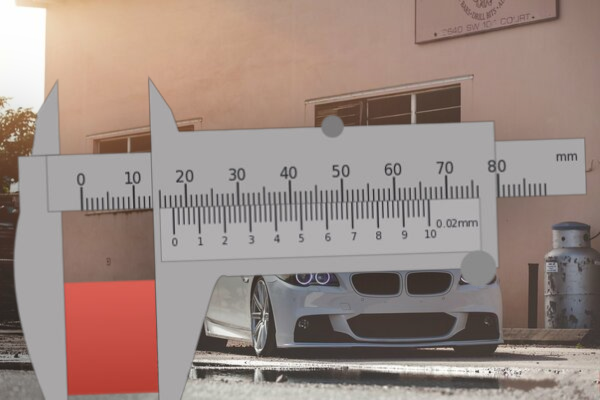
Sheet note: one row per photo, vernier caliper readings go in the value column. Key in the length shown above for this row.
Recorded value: 17.5 mm
